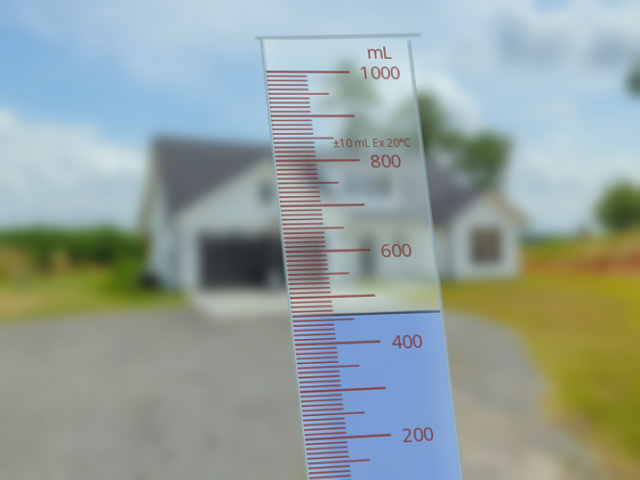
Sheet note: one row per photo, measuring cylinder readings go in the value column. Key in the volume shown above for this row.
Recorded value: 460 mL
